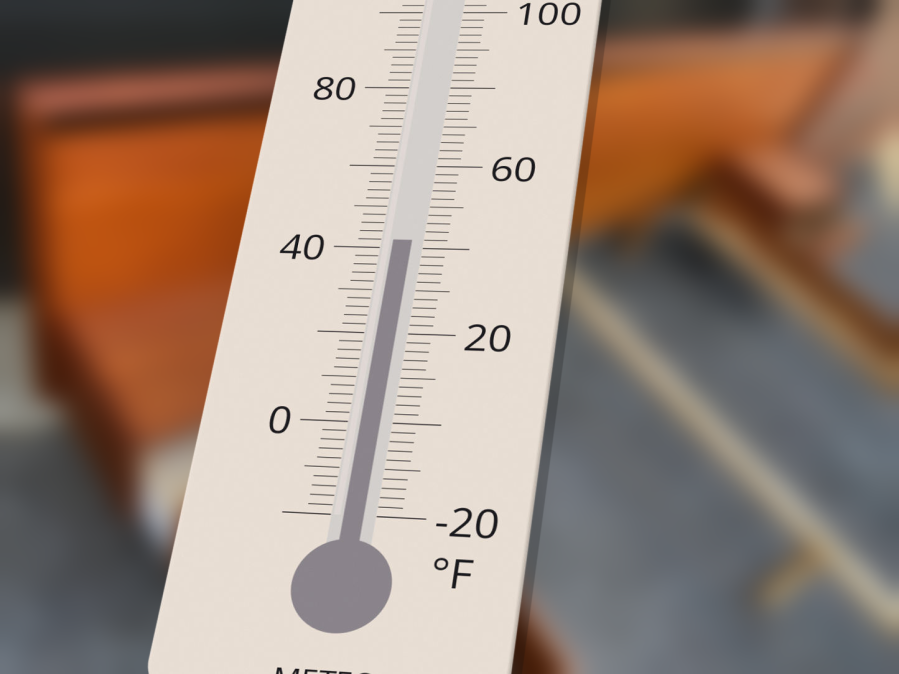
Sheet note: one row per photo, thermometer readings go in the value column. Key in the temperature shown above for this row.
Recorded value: 42 °F
